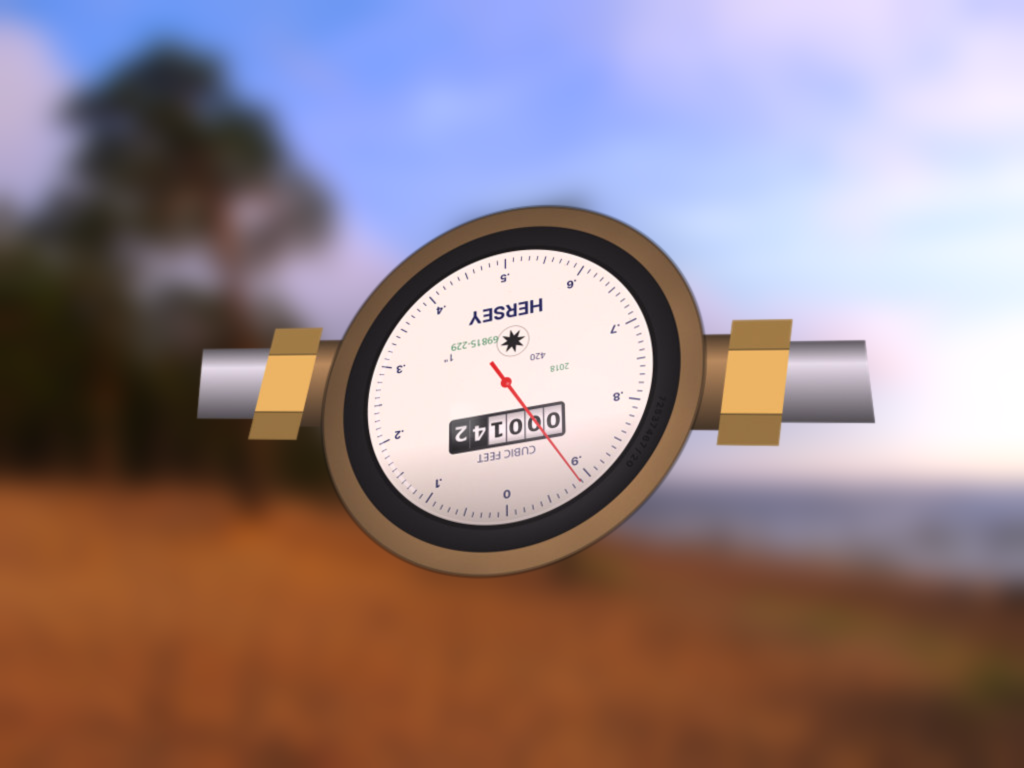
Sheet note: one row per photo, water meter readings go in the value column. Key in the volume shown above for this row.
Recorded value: 141.91 ft³
